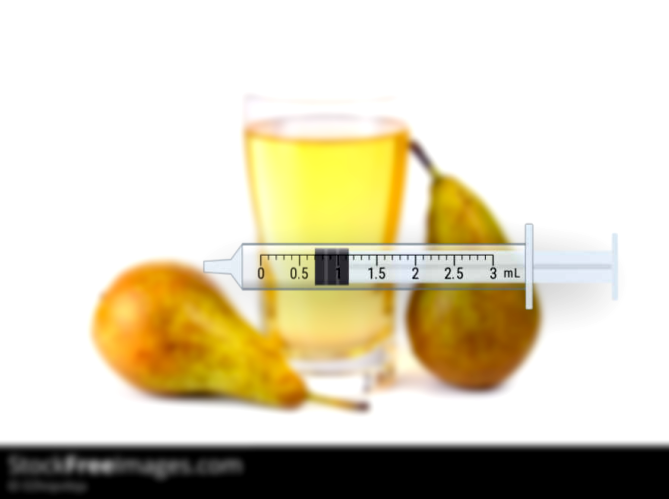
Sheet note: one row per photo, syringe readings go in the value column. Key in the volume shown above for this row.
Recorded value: 0.7 mL
